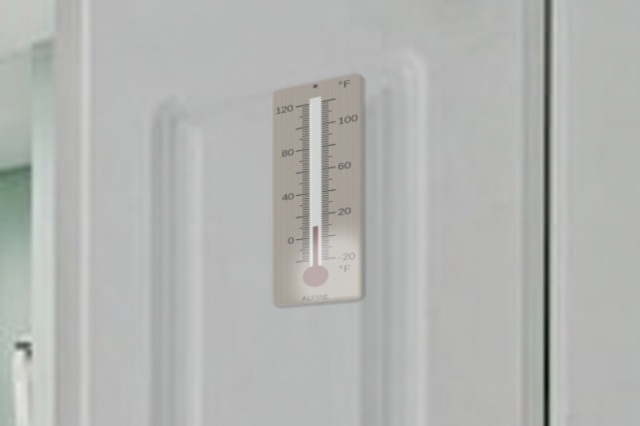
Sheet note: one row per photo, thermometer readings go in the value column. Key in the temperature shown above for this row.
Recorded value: 10 °F
